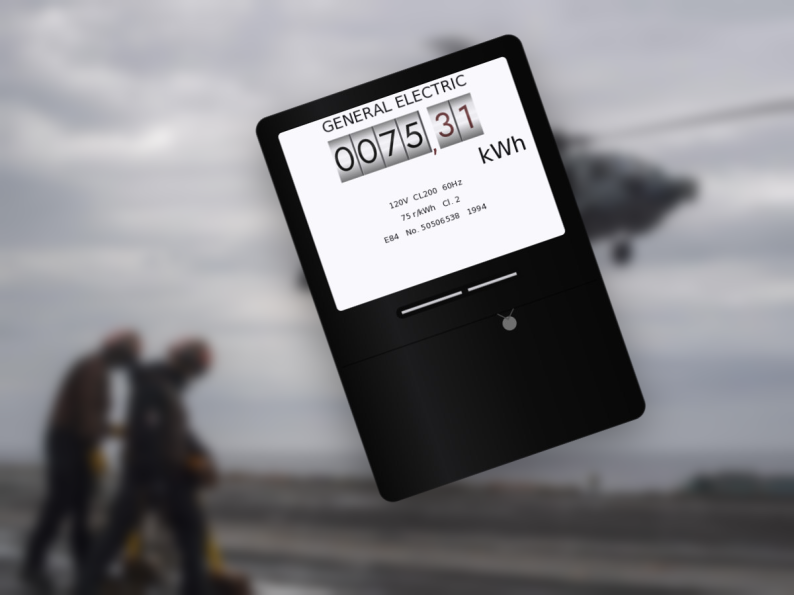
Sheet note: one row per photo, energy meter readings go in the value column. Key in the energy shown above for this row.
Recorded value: 75.31 kWh
